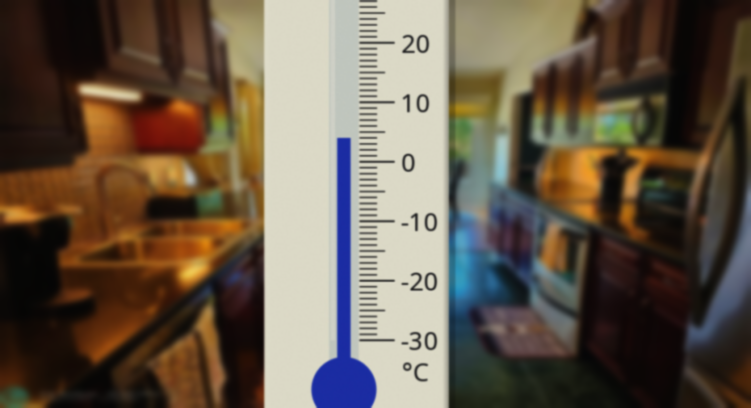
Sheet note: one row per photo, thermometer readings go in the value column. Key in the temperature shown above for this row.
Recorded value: 4 °C
